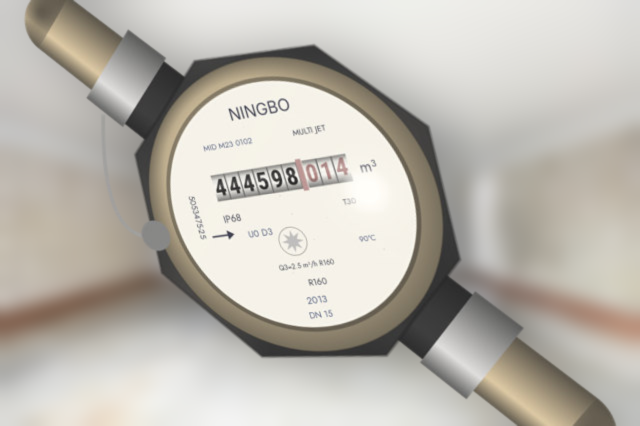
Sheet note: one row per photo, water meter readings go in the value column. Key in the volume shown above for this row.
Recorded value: 444598.014 m³
